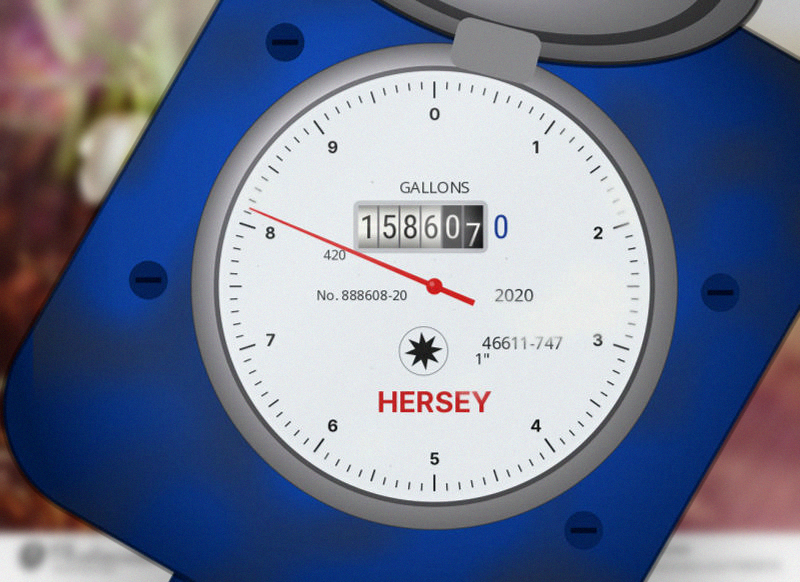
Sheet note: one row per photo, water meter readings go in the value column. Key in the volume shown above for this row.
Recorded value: 1586068.1 gal
